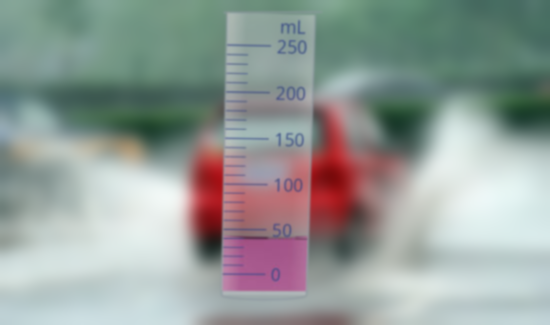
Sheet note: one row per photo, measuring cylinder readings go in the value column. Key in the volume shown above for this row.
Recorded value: 40 mL
